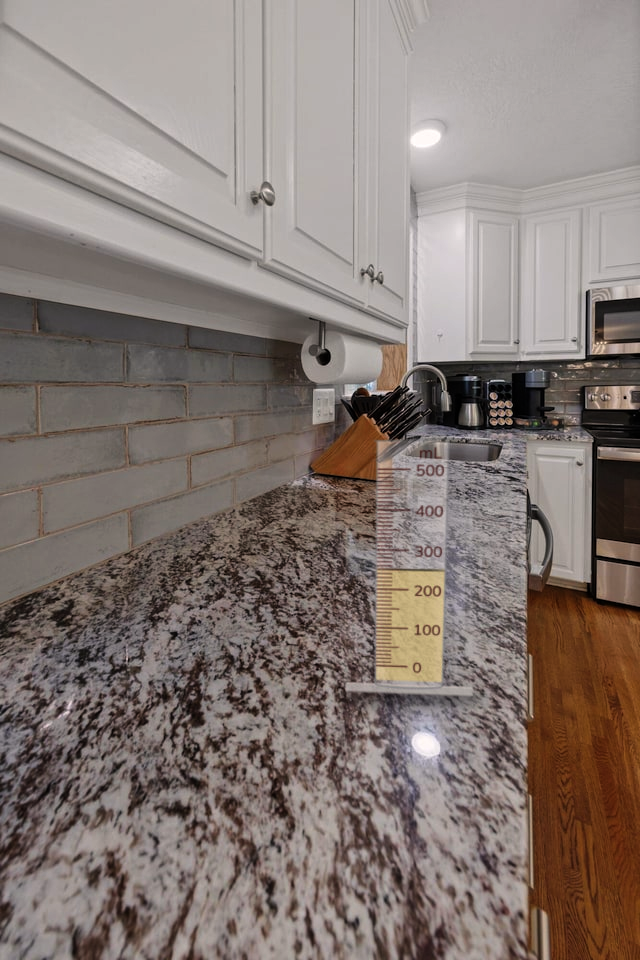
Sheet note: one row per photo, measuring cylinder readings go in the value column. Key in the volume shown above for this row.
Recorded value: 250 mL
